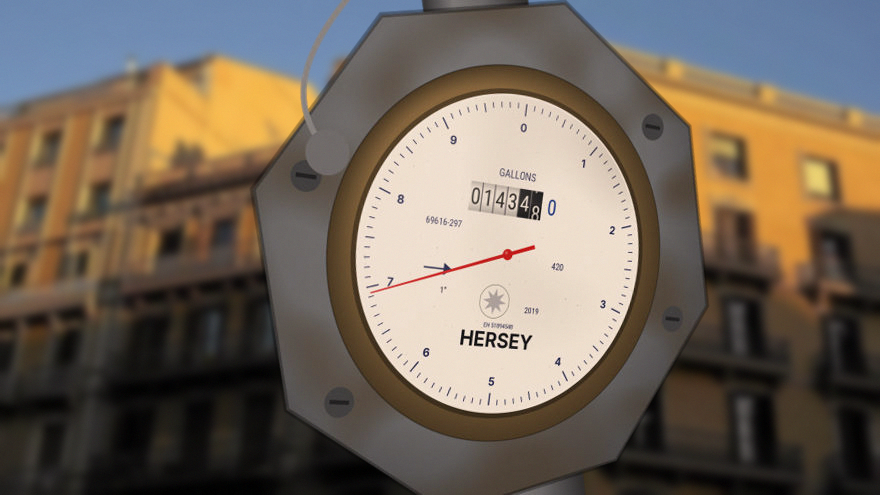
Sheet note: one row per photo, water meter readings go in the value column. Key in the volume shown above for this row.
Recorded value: 143476.9 gal
